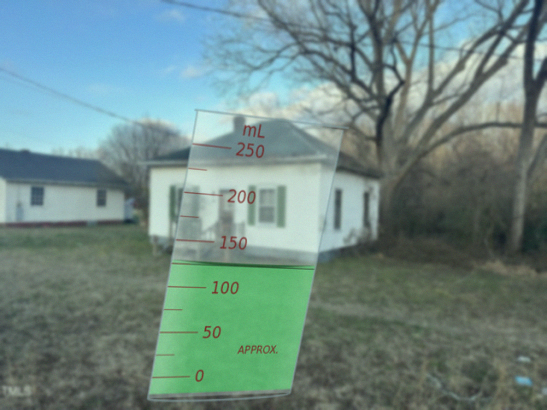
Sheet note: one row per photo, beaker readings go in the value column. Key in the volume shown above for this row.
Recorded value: 125 mL
